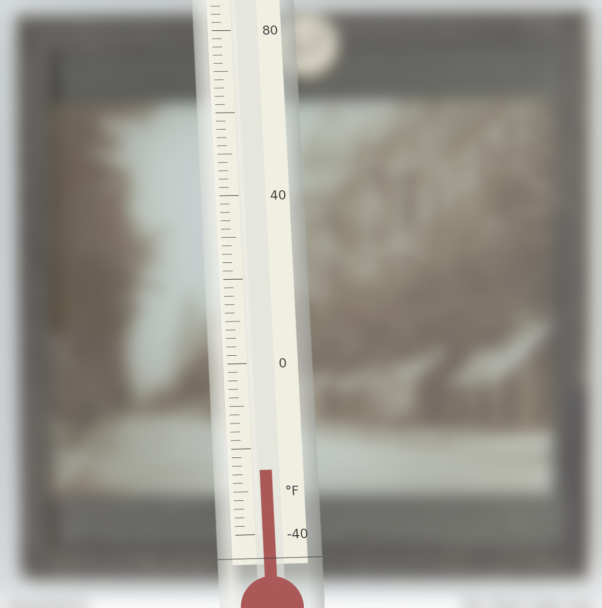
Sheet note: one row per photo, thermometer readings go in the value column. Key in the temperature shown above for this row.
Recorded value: -25 °F
